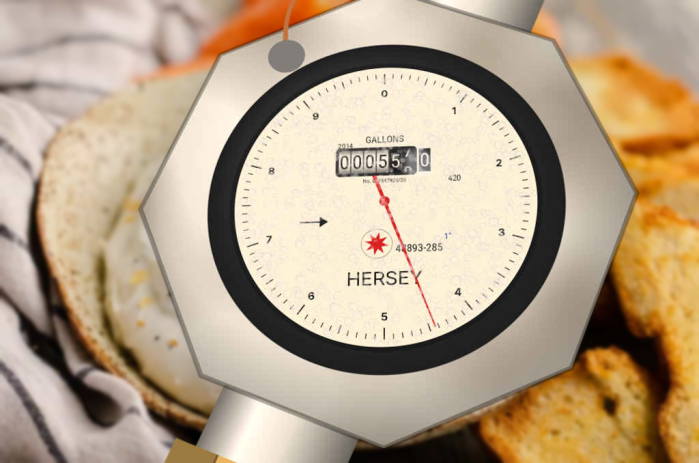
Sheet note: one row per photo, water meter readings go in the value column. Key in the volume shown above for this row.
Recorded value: 5574.4 gal
